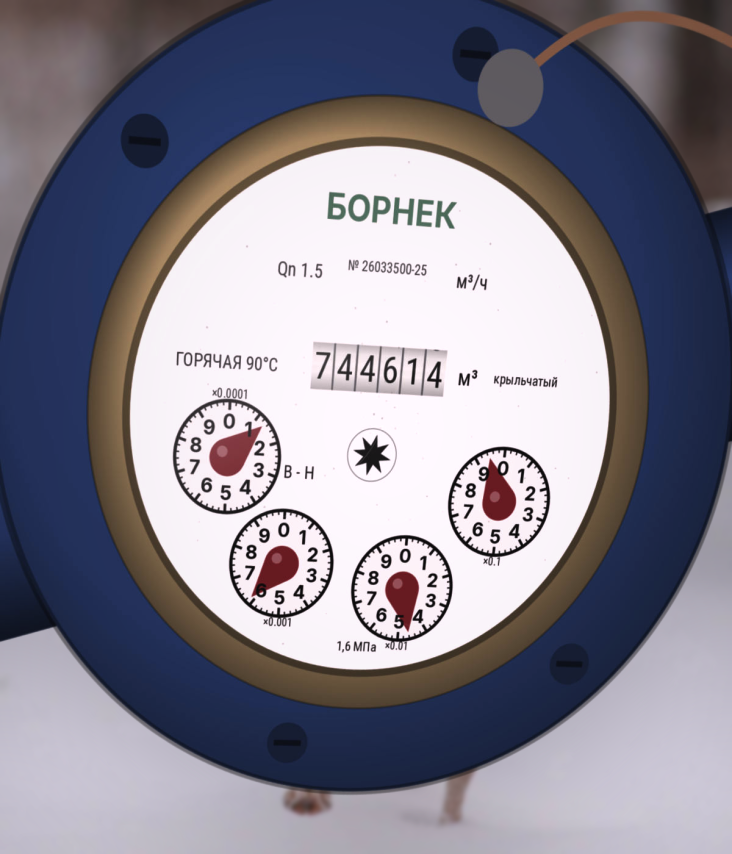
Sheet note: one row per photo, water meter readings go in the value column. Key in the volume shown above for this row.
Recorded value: 744613.9461 m³
